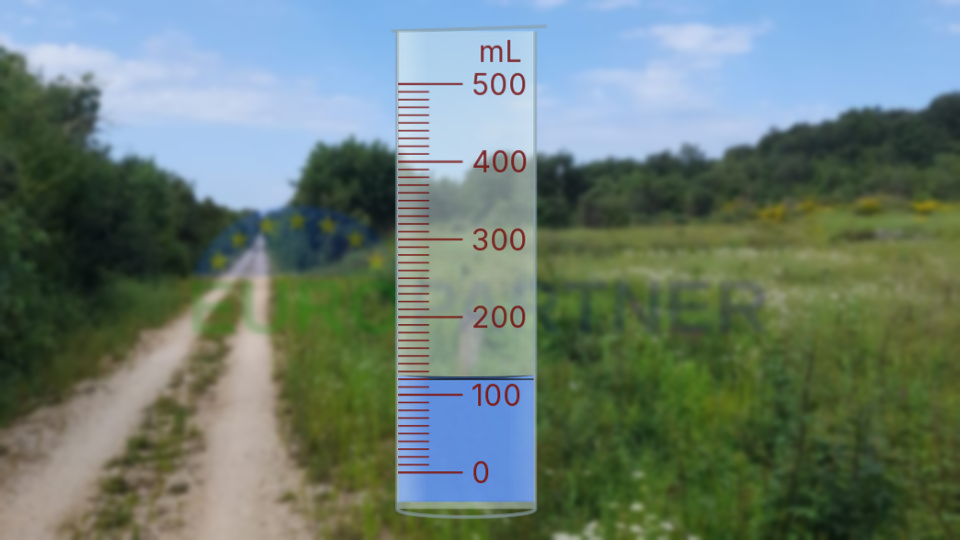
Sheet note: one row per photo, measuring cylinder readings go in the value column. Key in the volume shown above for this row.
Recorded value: 120 mL
